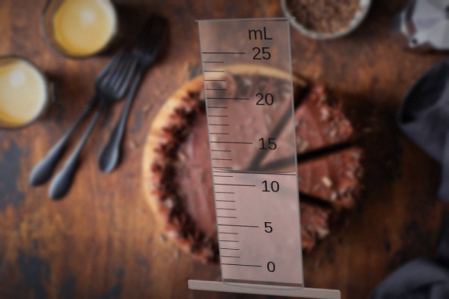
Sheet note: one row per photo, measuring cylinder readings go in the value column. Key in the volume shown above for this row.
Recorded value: 11.5 mL
